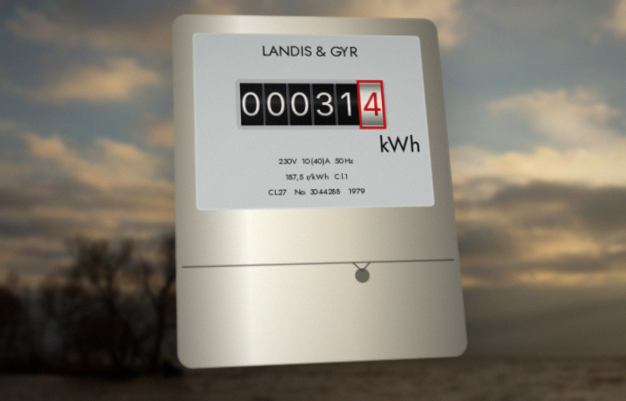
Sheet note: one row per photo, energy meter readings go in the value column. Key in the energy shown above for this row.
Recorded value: 31.4 kWh
